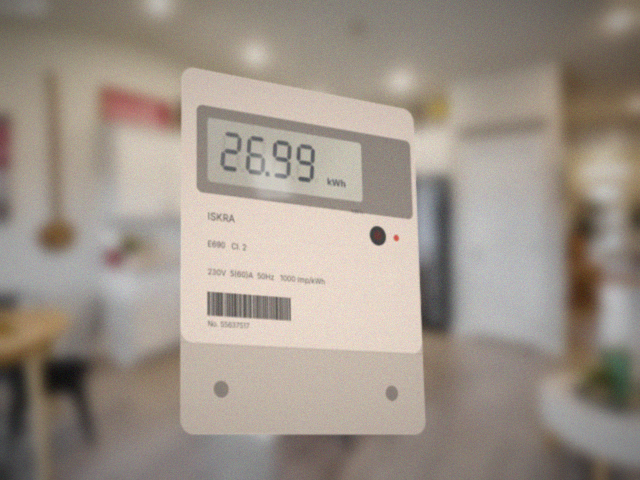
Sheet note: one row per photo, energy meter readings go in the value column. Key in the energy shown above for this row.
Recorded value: 26.99 kWh
